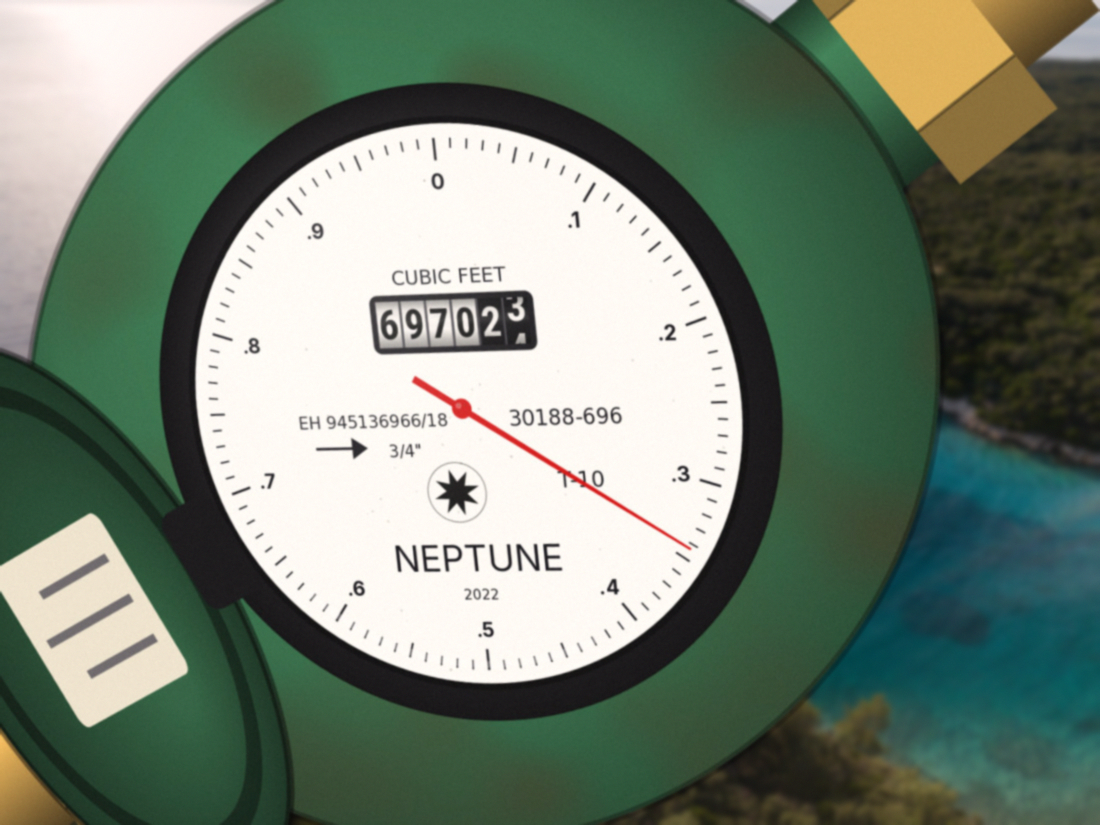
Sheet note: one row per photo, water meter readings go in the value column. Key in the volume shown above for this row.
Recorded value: 697023.34 ft³
